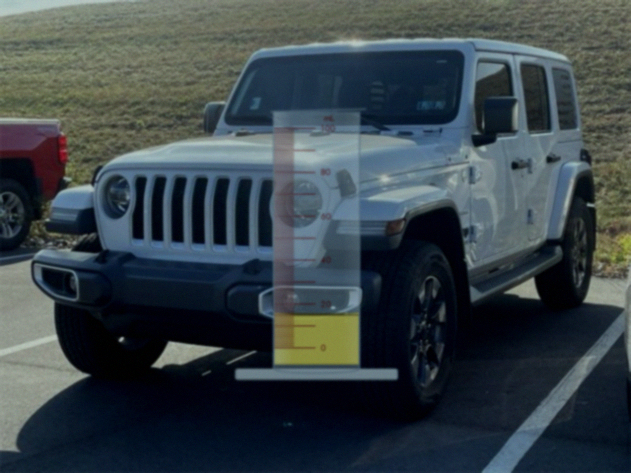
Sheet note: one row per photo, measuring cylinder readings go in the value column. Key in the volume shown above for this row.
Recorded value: 15 mL
